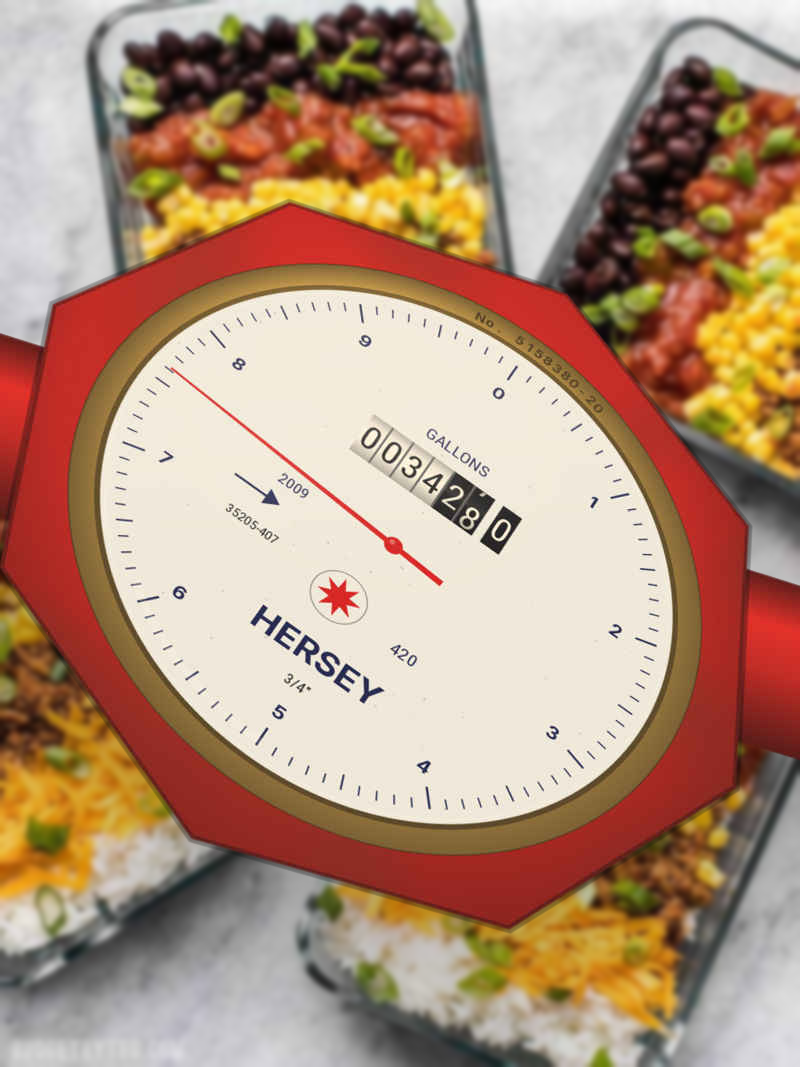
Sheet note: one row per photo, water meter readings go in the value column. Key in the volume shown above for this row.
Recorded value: 34277.6 gal
